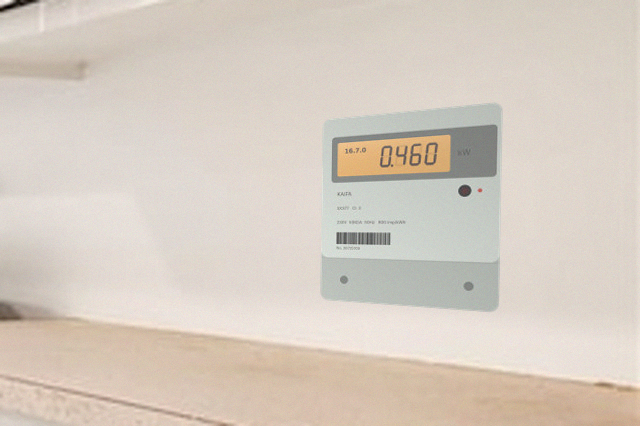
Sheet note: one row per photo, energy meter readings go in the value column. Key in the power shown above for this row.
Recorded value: 0.460 kW
